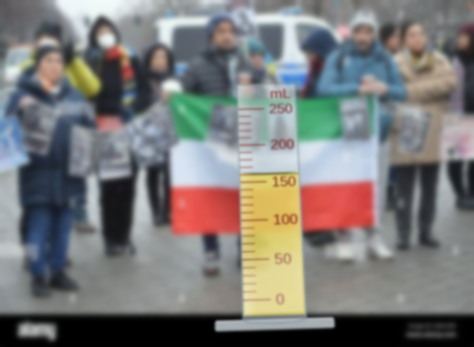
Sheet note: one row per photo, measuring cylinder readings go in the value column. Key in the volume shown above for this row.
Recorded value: 160 mL
